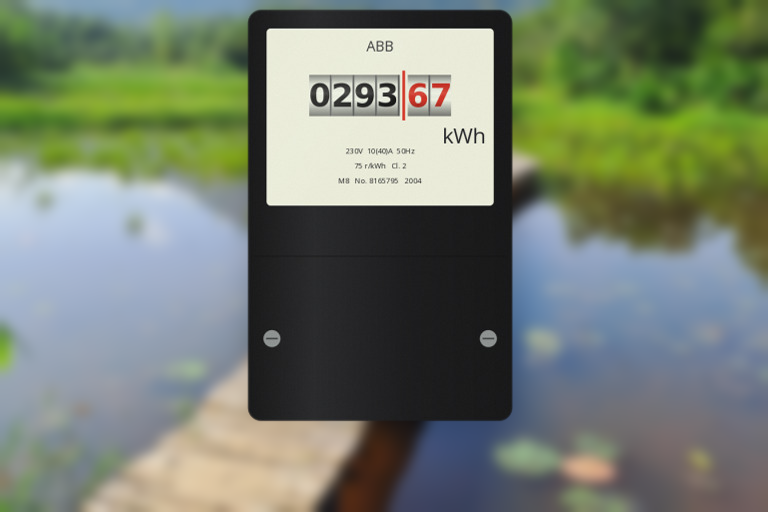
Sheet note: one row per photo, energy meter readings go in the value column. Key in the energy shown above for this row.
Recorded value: 293.67 kWh
